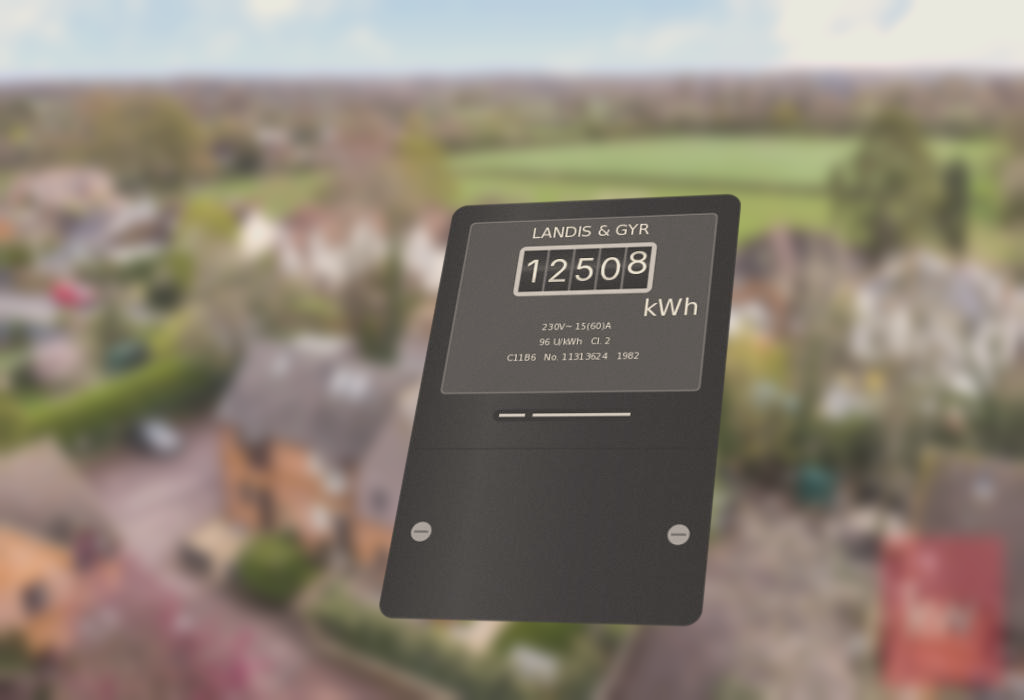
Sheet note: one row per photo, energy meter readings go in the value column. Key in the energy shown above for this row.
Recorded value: 12508 kWh
